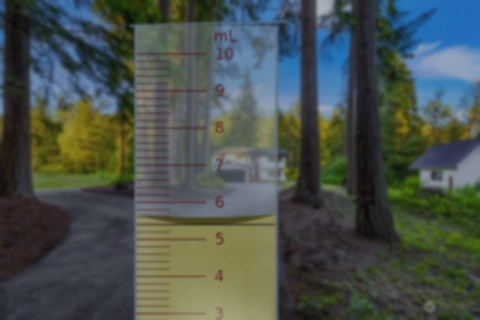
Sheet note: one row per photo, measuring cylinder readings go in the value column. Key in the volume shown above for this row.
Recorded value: 5.4 mL
